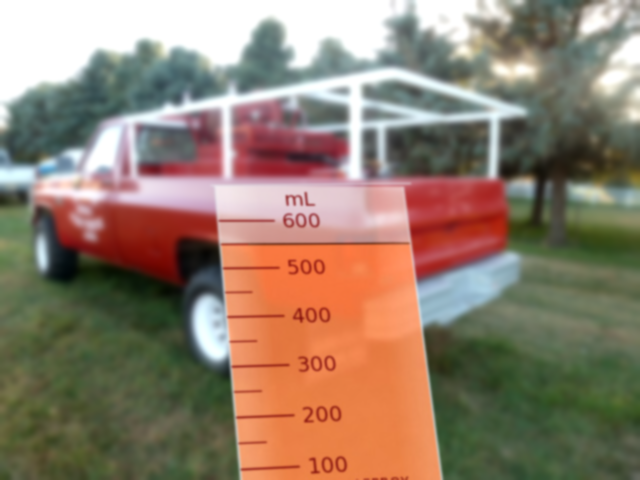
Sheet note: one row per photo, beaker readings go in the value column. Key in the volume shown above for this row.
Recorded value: 550 mL
